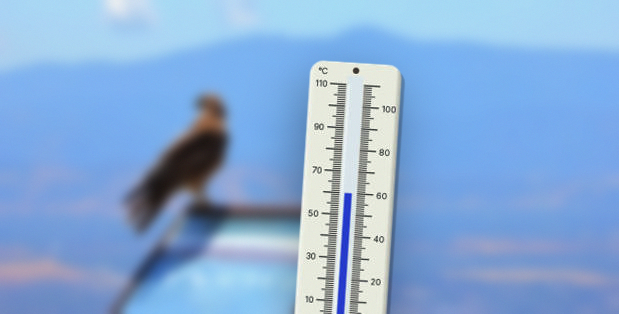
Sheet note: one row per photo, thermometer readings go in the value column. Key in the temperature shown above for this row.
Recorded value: 60 °C
